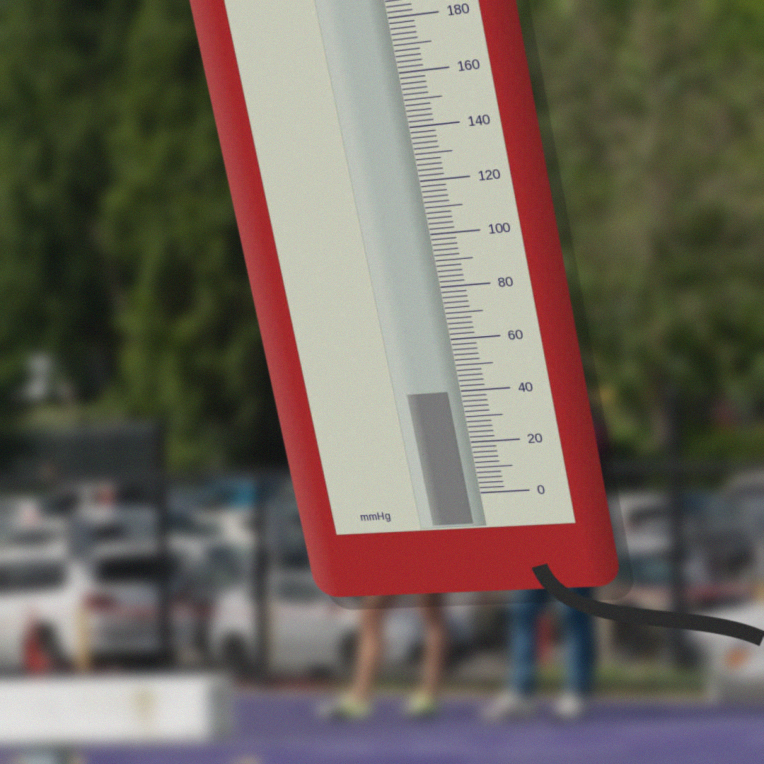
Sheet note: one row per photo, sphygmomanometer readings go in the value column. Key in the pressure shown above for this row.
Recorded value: 40 mmHg
